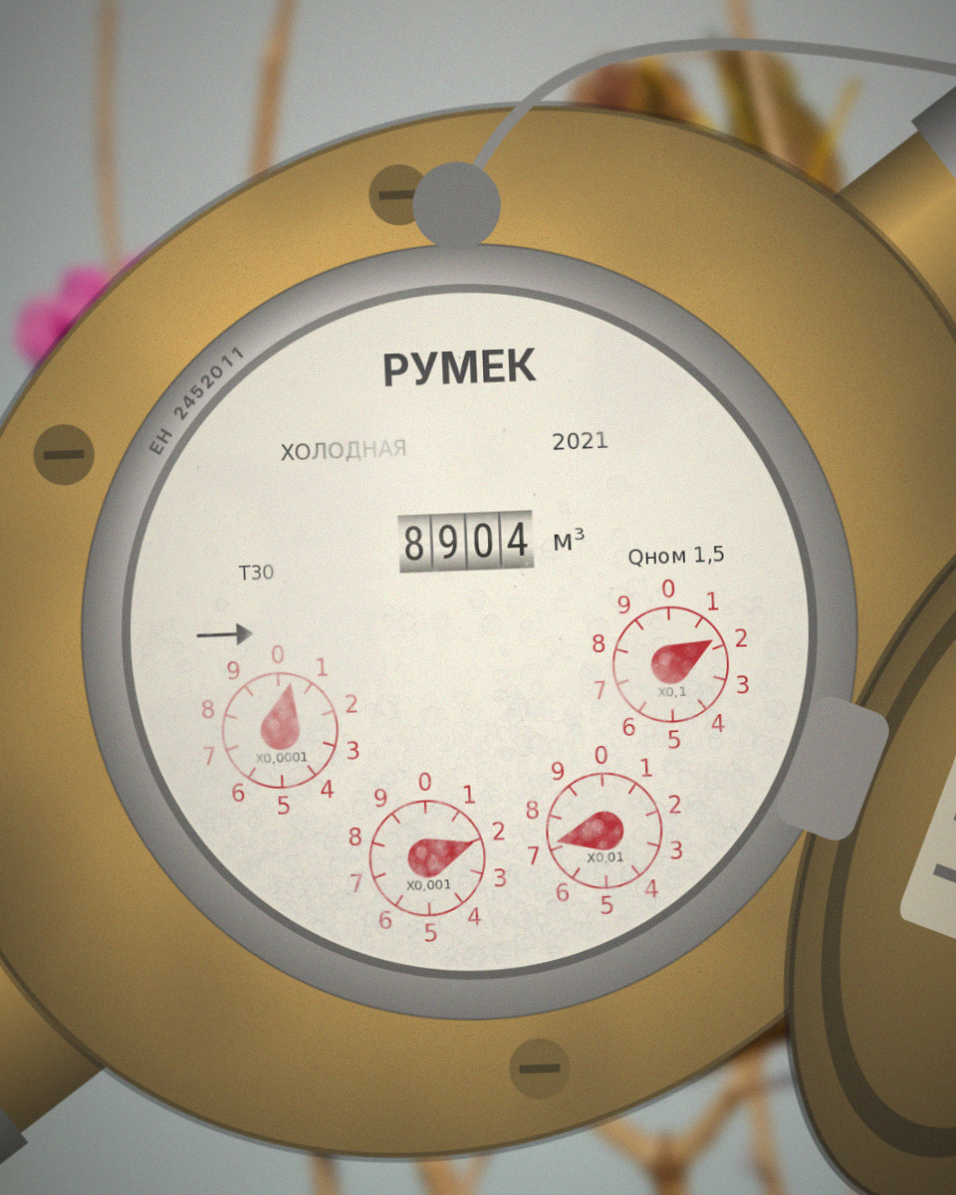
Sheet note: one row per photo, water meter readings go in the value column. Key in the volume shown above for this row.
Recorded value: 8904.1720 m³
